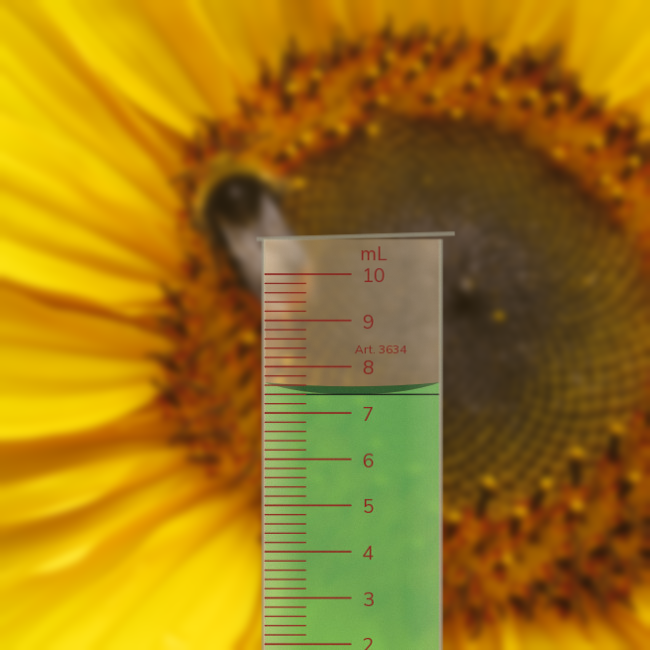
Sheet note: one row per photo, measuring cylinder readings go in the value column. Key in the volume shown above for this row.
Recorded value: 7.4 mL
